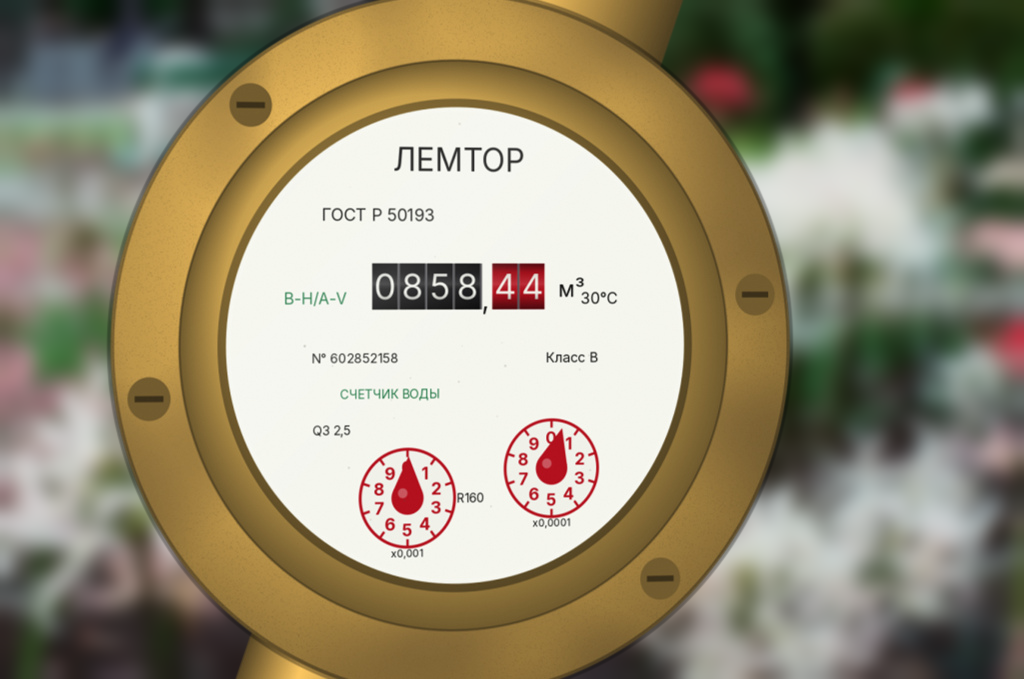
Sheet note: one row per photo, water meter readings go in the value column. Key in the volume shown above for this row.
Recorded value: 858.4400 m³
